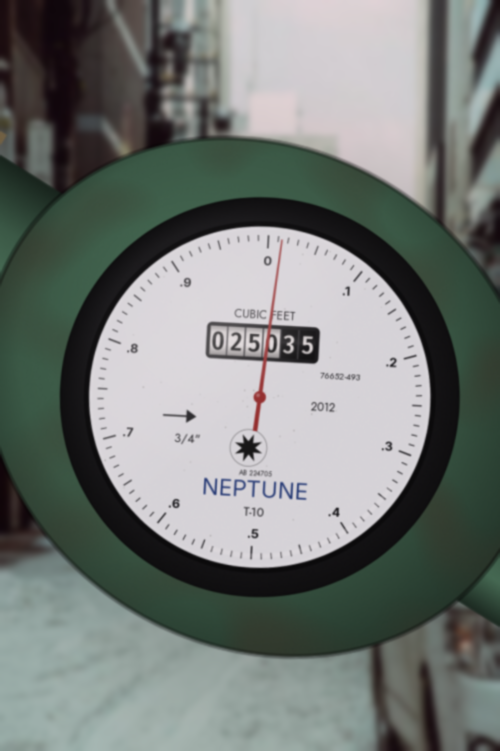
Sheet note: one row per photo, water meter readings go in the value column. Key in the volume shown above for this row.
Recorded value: 25035.01 ft³
